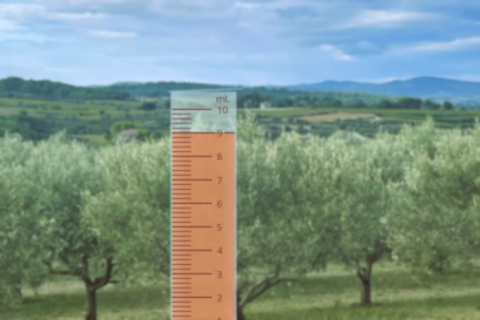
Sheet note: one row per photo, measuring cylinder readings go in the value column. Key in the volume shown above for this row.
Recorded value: 9 mL
